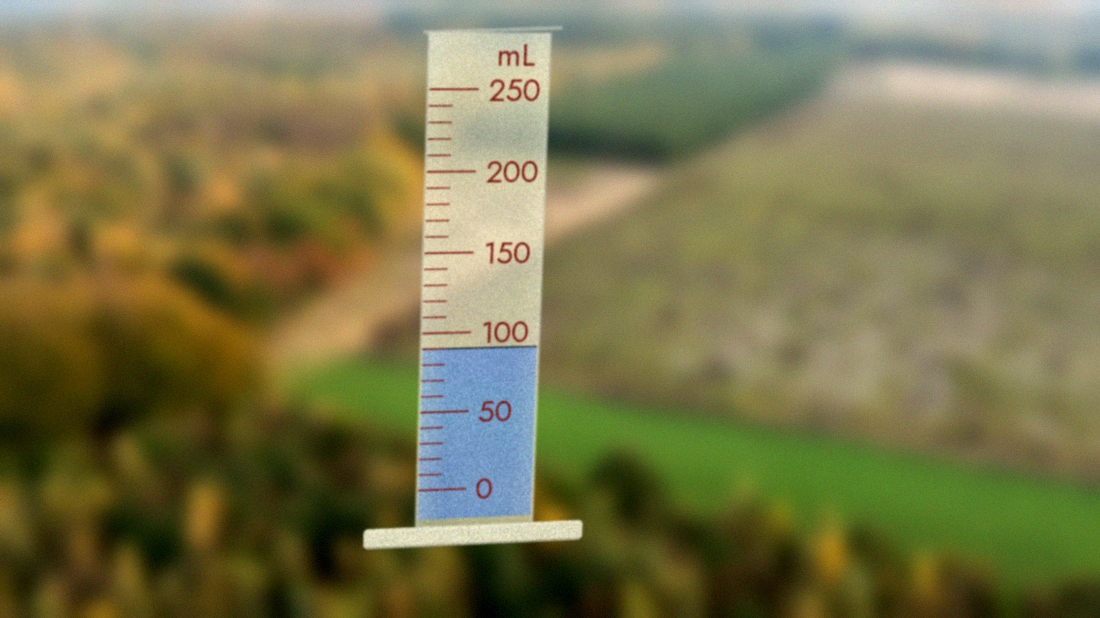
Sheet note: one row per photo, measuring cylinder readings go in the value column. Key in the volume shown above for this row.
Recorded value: 90 mL
